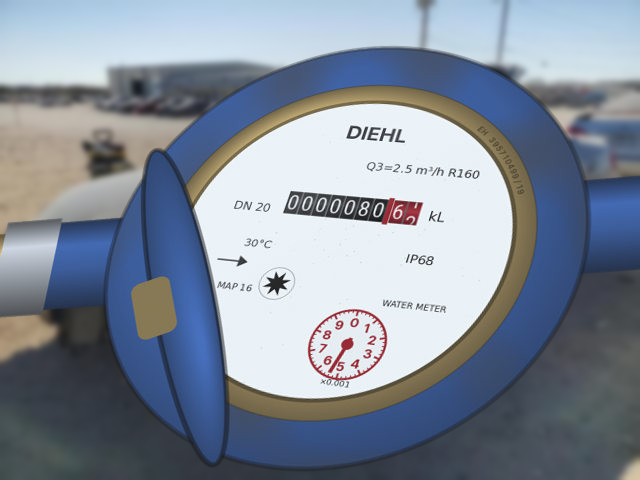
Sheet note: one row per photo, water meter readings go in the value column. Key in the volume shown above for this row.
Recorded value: 80.615 kL
